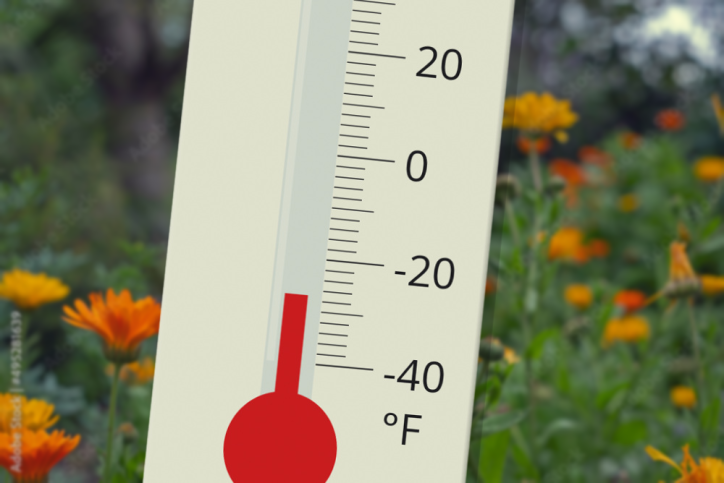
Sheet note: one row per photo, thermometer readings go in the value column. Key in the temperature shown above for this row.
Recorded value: -27 °F
